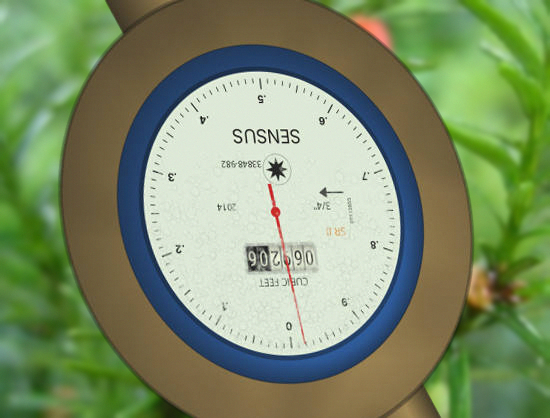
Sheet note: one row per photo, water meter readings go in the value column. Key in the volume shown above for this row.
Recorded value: 69205.98 ft³
